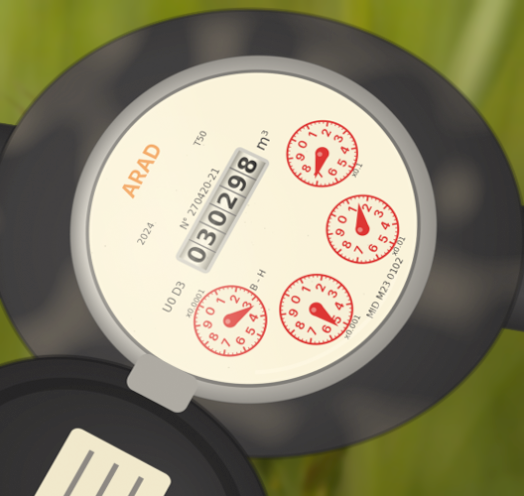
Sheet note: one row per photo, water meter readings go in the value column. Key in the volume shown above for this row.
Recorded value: 30298.7153 m³
